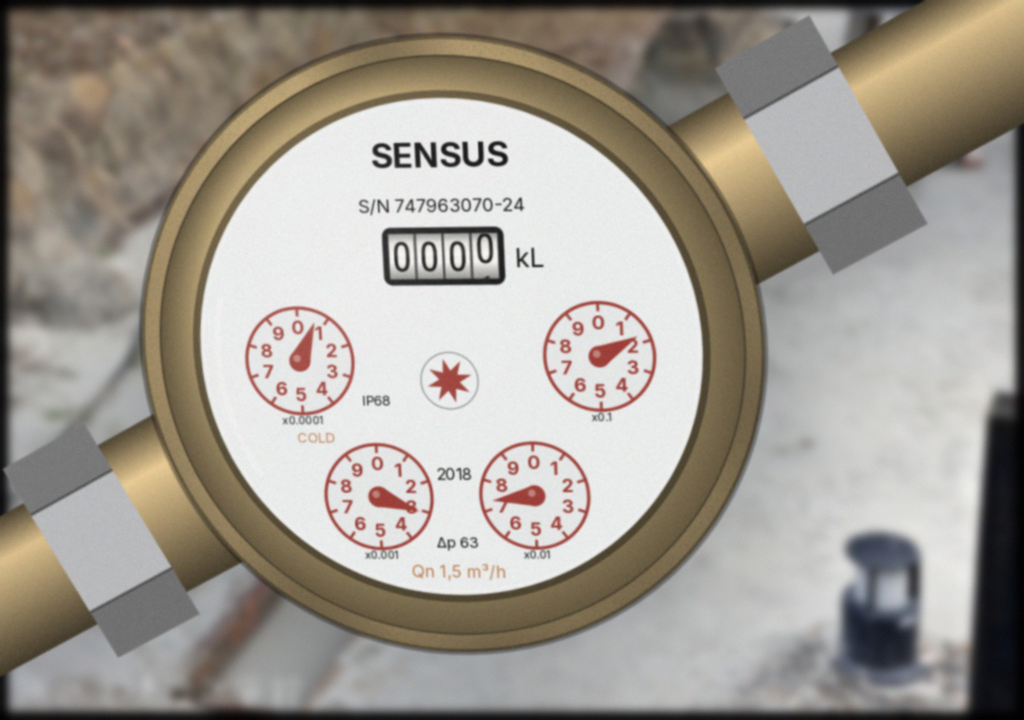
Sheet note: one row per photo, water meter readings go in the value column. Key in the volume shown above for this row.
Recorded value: 0.1730 kL
